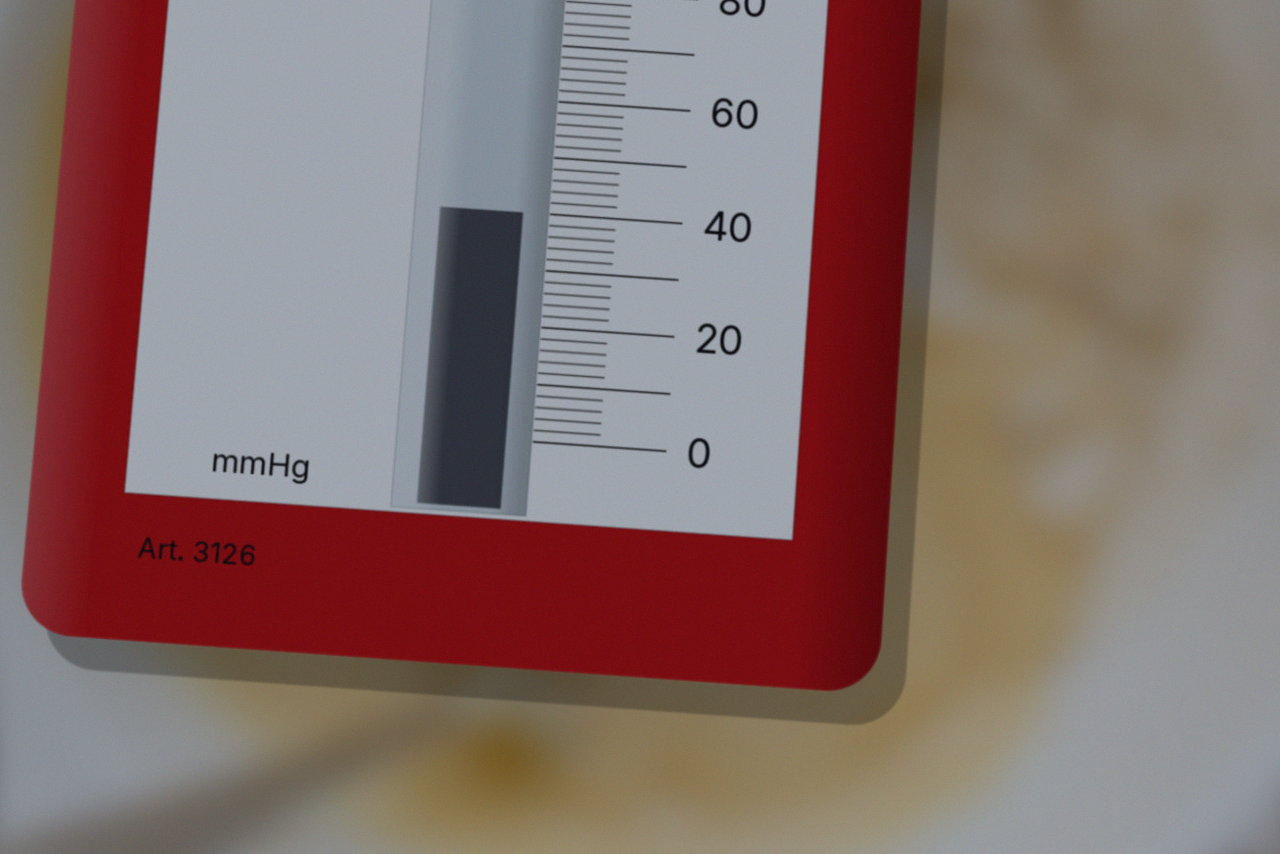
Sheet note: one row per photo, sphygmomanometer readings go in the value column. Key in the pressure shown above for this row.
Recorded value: 40 mmHg
